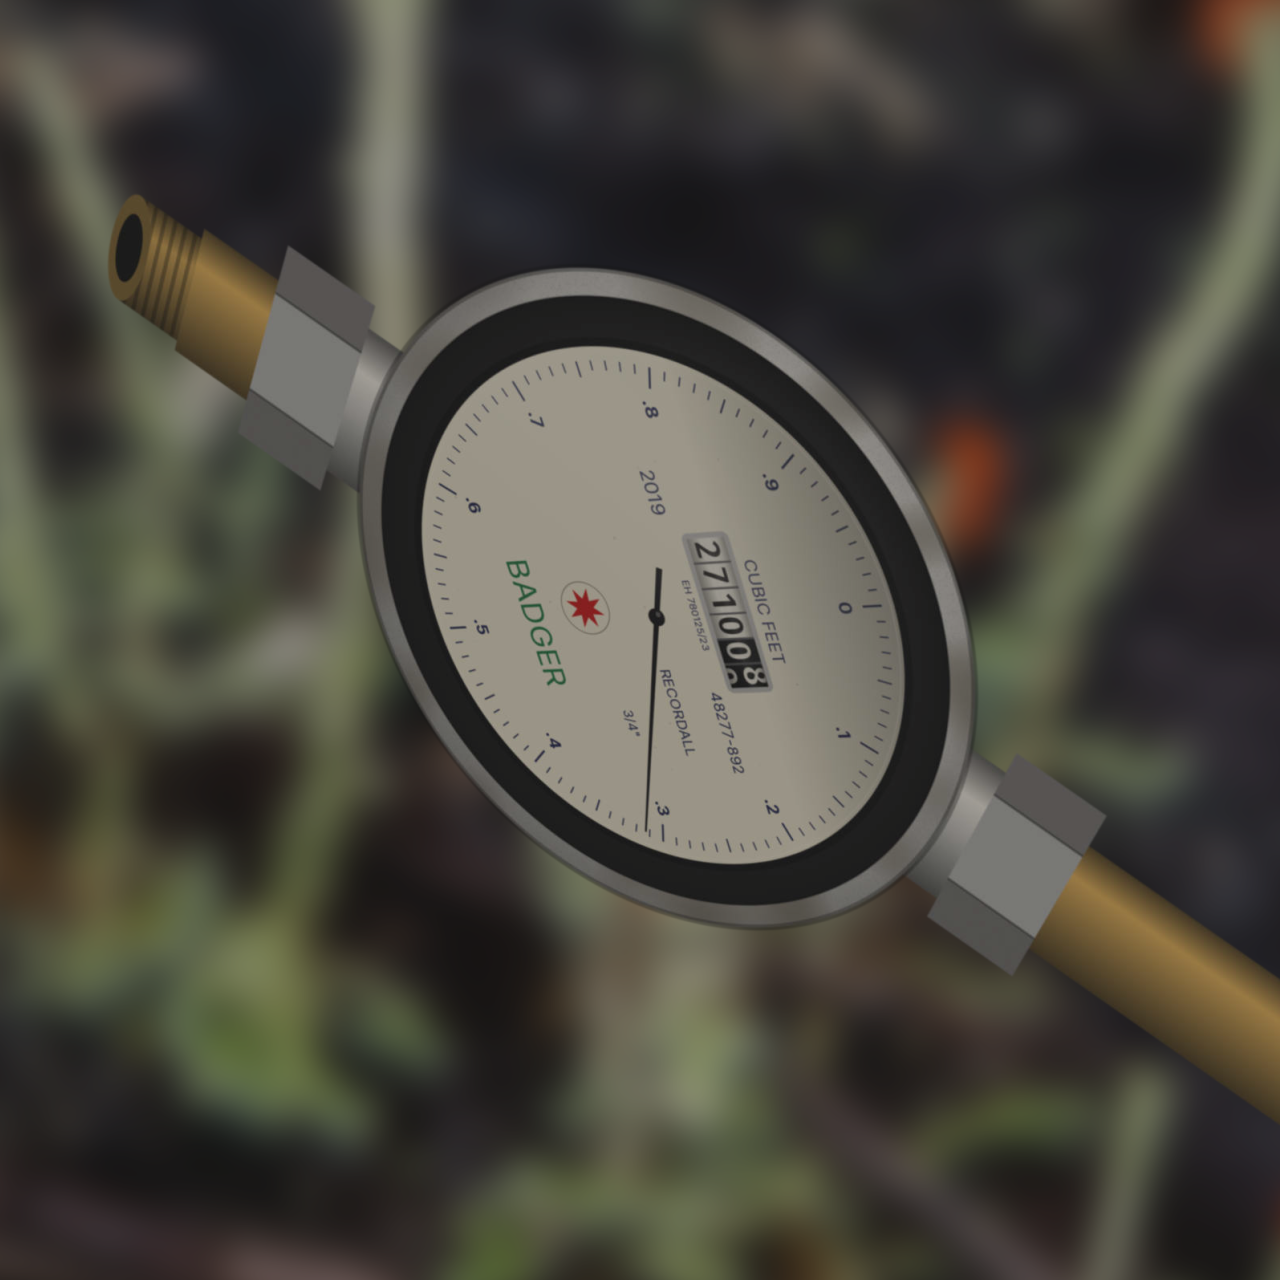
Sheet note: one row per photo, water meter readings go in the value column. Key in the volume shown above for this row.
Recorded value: 271008.31 ft³
